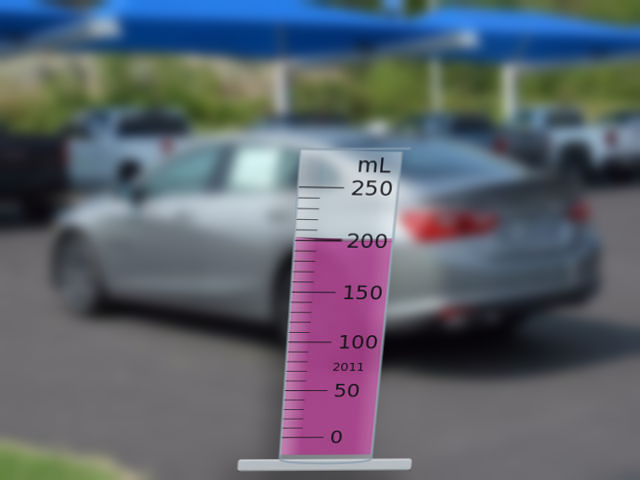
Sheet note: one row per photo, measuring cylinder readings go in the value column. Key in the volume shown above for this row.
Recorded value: 200 mL
